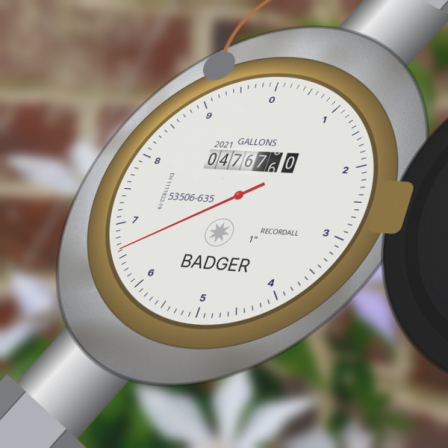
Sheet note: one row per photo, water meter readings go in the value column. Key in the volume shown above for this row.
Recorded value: 476756.6 gal
